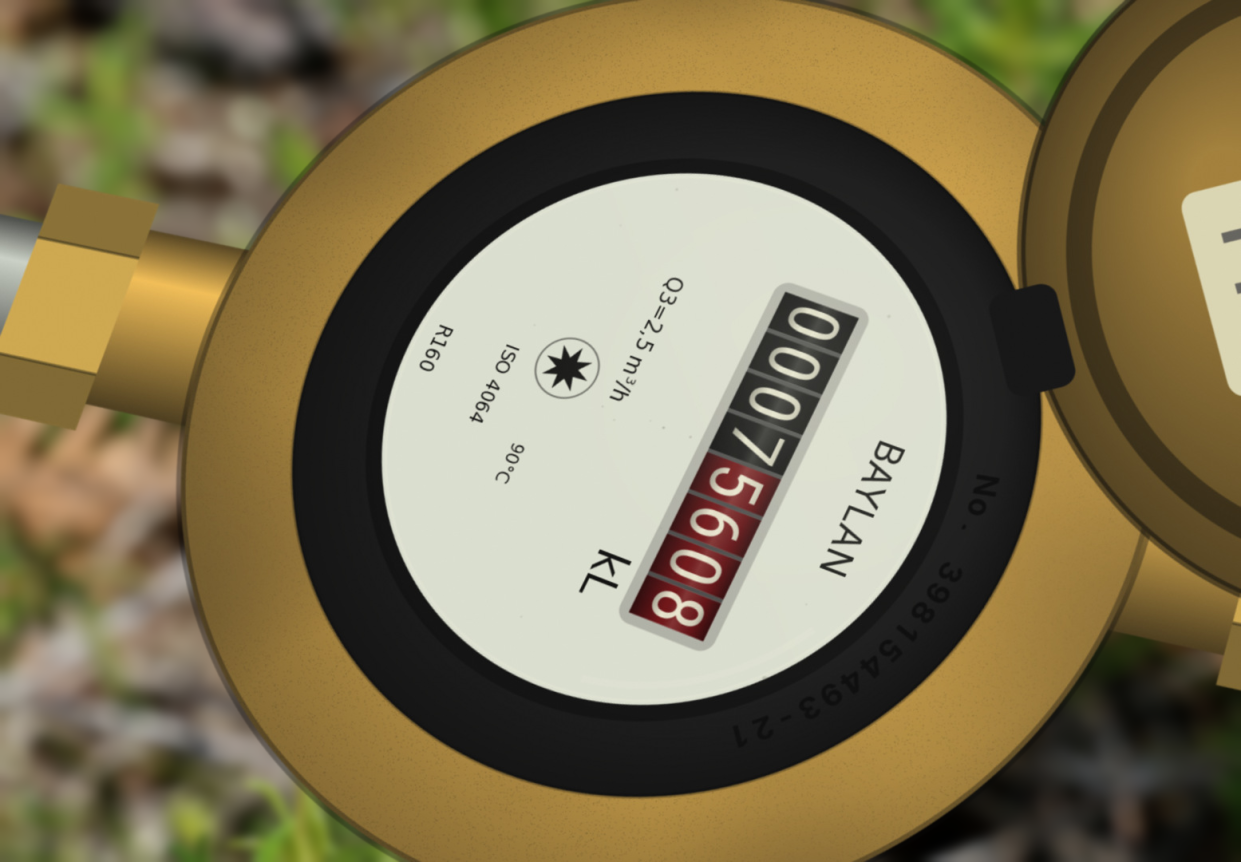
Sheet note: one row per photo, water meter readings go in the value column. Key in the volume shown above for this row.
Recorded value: 7.5608 kL
